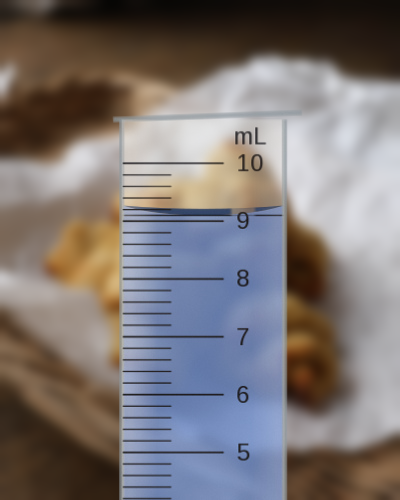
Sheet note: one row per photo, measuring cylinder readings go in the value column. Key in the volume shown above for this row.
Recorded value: 9.1 mL
